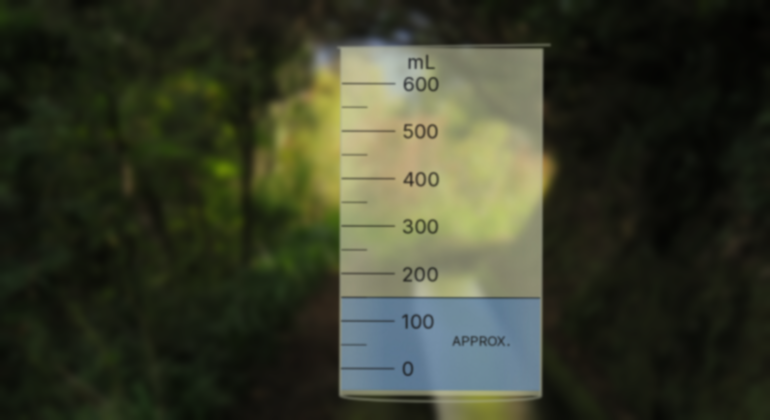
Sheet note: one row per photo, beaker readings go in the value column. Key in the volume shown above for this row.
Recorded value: 150 mL
